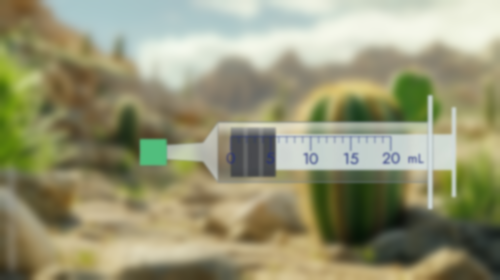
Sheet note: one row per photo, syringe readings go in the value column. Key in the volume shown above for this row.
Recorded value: 0 mL
